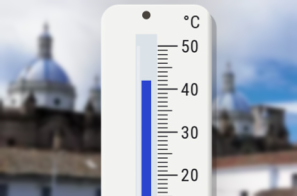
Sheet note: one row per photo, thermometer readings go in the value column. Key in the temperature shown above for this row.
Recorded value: 42 °C
